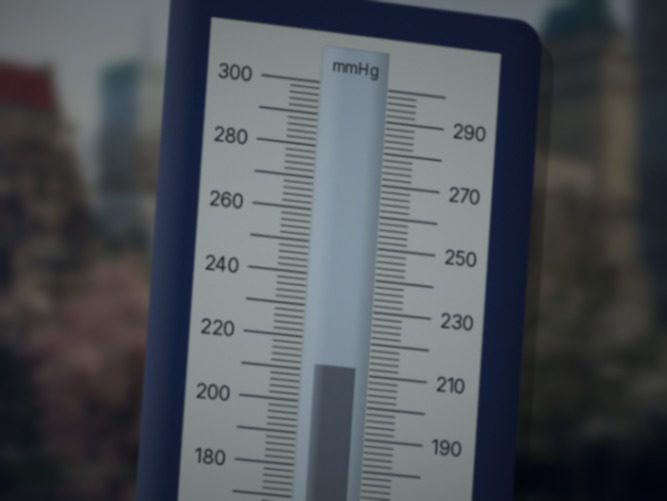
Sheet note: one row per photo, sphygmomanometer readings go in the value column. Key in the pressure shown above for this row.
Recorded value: 212 mmHg
